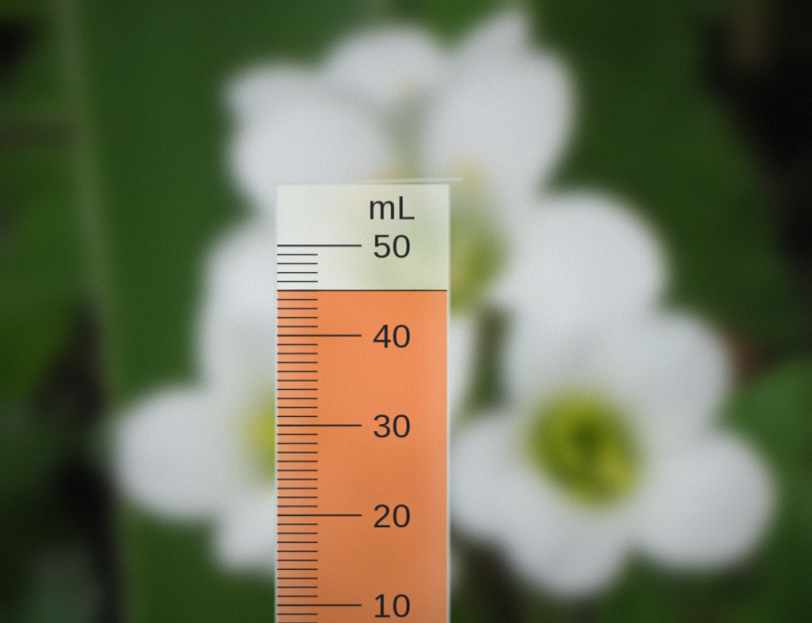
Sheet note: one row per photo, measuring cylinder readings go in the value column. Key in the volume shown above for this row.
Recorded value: 45 mL
